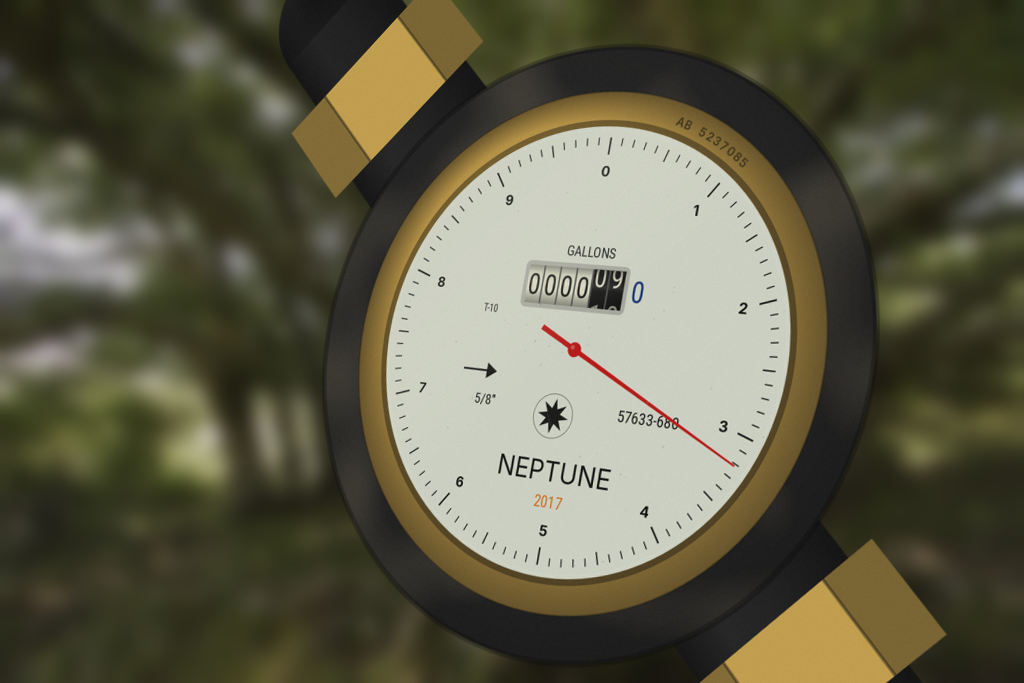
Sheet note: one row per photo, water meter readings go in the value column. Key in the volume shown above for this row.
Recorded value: 93.2 gal
